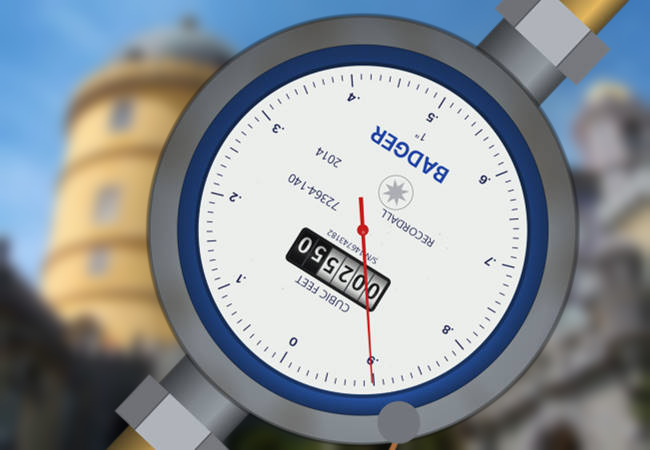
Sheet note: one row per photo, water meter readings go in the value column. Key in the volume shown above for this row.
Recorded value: 2549.90 ft³
